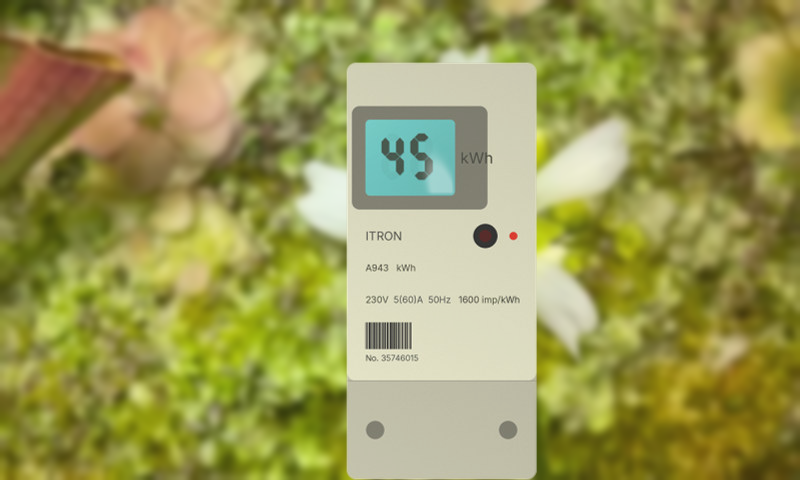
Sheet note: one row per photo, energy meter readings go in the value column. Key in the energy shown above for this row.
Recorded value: 45 kWh
